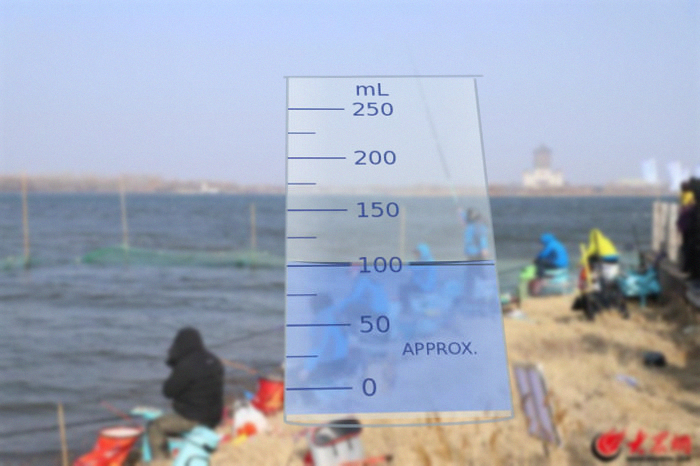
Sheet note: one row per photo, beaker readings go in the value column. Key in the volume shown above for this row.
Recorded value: 100 mL
